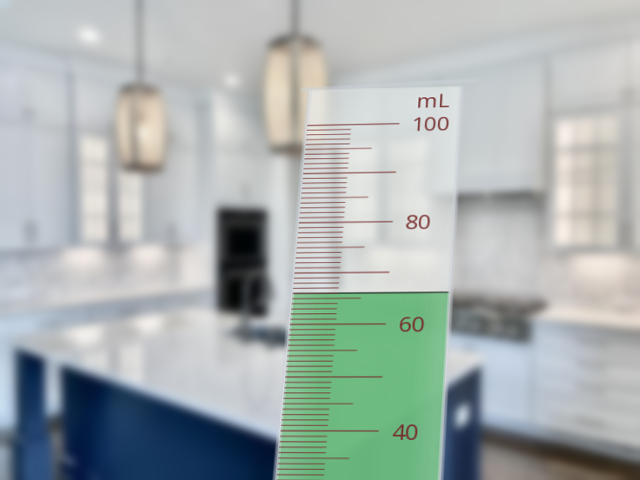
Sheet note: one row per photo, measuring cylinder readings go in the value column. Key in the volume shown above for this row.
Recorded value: 66 mL
